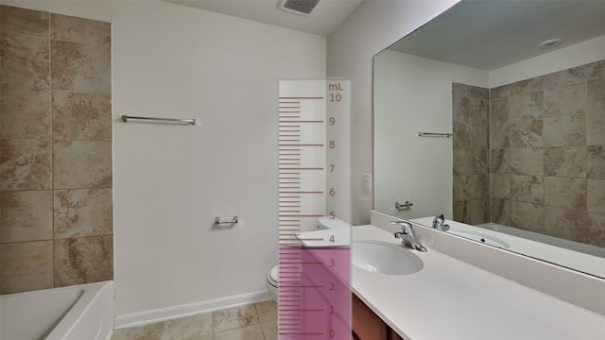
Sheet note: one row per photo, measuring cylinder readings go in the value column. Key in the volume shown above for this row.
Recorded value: 3.6 mL
